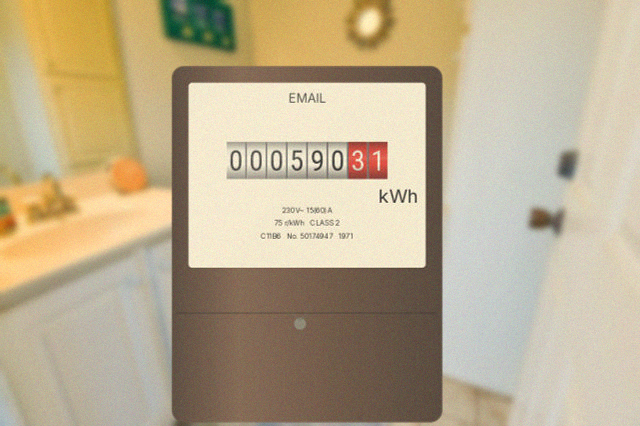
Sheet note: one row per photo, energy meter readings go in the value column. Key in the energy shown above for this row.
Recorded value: 590.31 kWh
